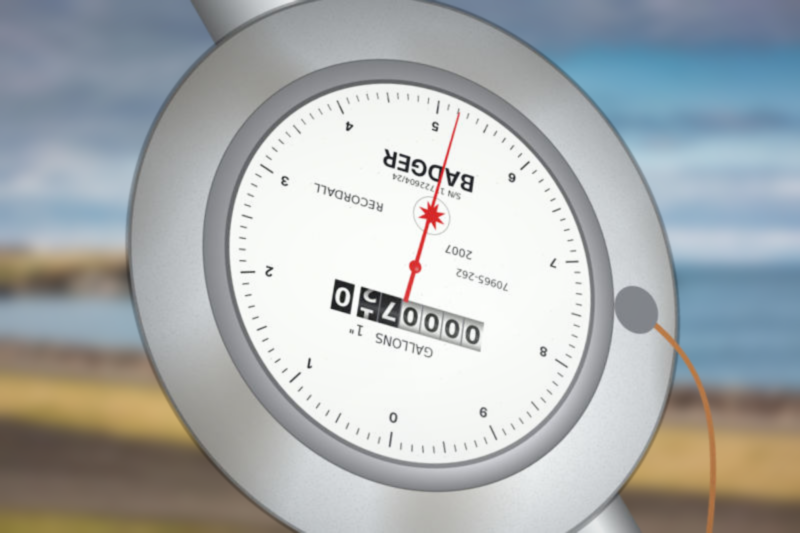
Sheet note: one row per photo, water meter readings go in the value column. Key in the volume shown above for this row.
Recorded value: 715.2 gal
